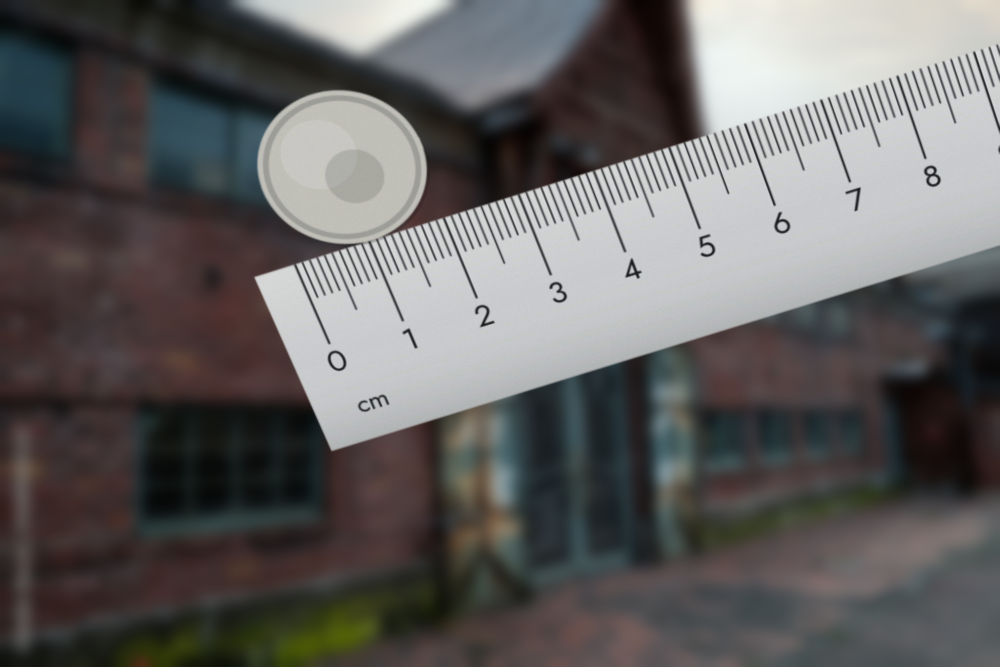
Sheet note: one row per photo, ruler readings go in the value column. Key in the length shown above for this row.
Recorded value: 2.1 cm
